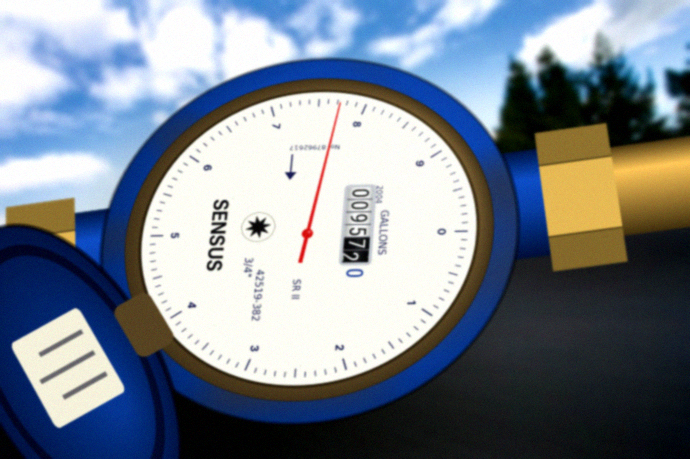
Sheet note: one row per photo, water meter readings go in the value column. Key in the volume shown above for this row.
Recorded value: 95717.7 gal
